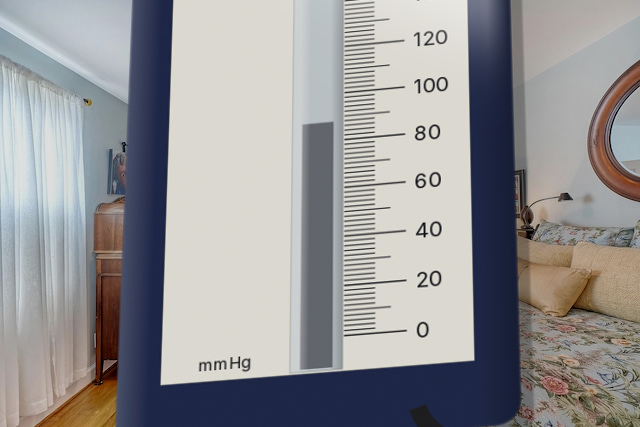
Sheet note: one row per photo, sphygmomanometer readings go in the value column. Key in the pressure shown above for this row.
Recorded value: 88 mmHg
